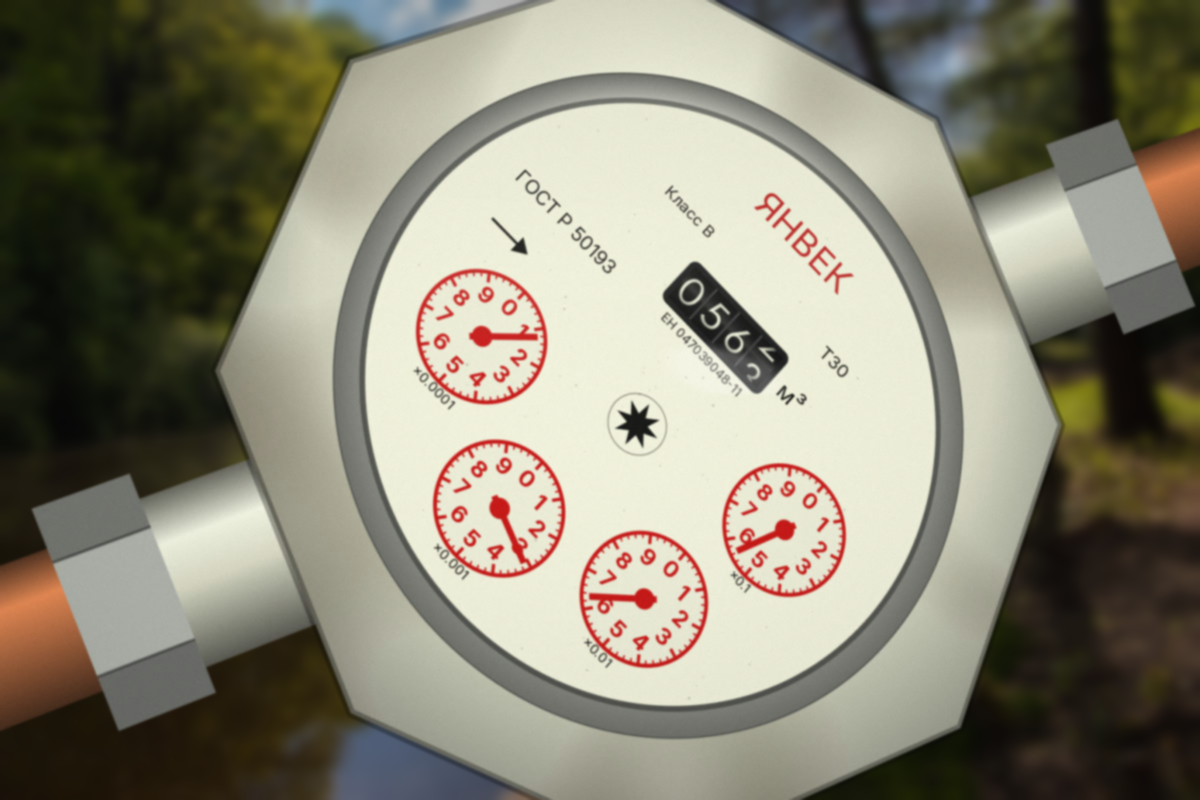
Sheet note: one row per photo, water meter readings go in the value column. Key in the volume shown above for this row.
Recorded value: 562.5631 m³
